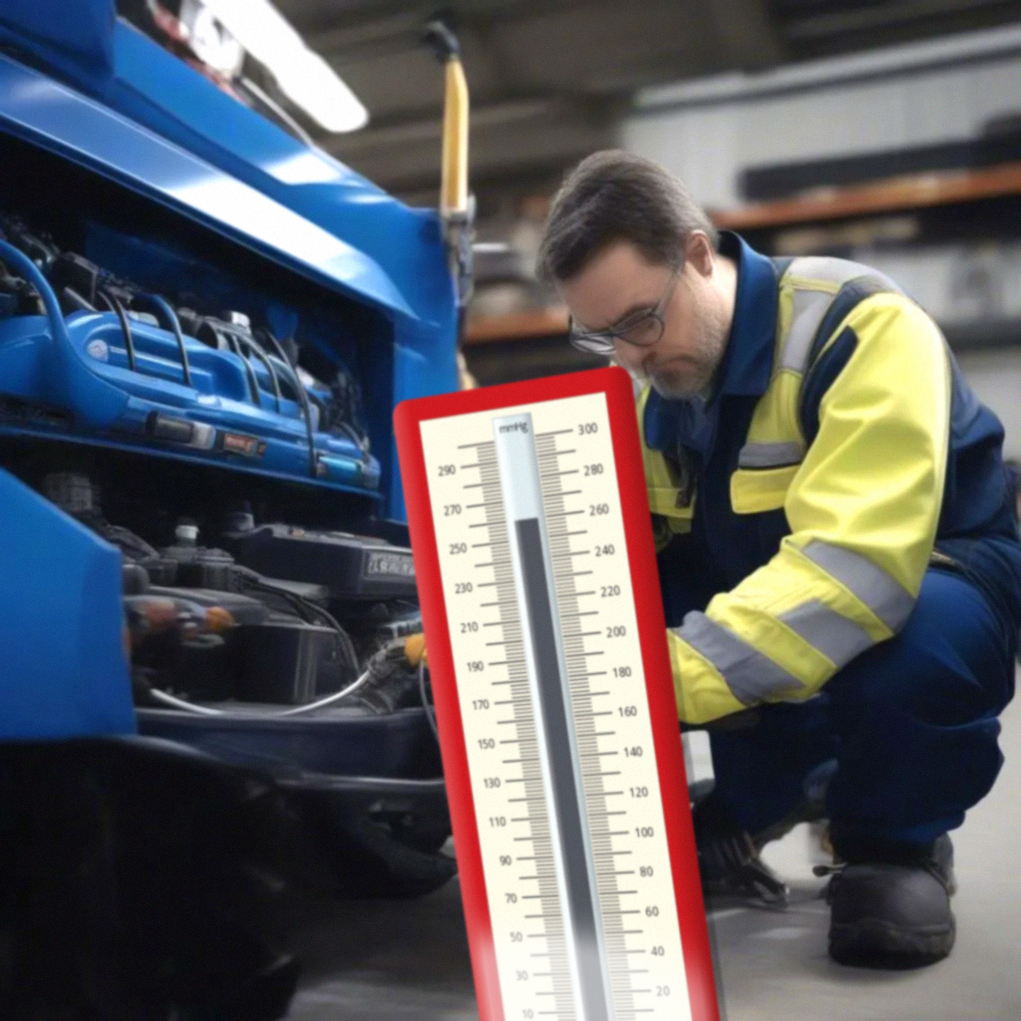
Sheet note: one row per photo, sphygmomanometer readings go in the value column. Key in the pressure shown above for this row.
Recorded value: 260 mmHg
